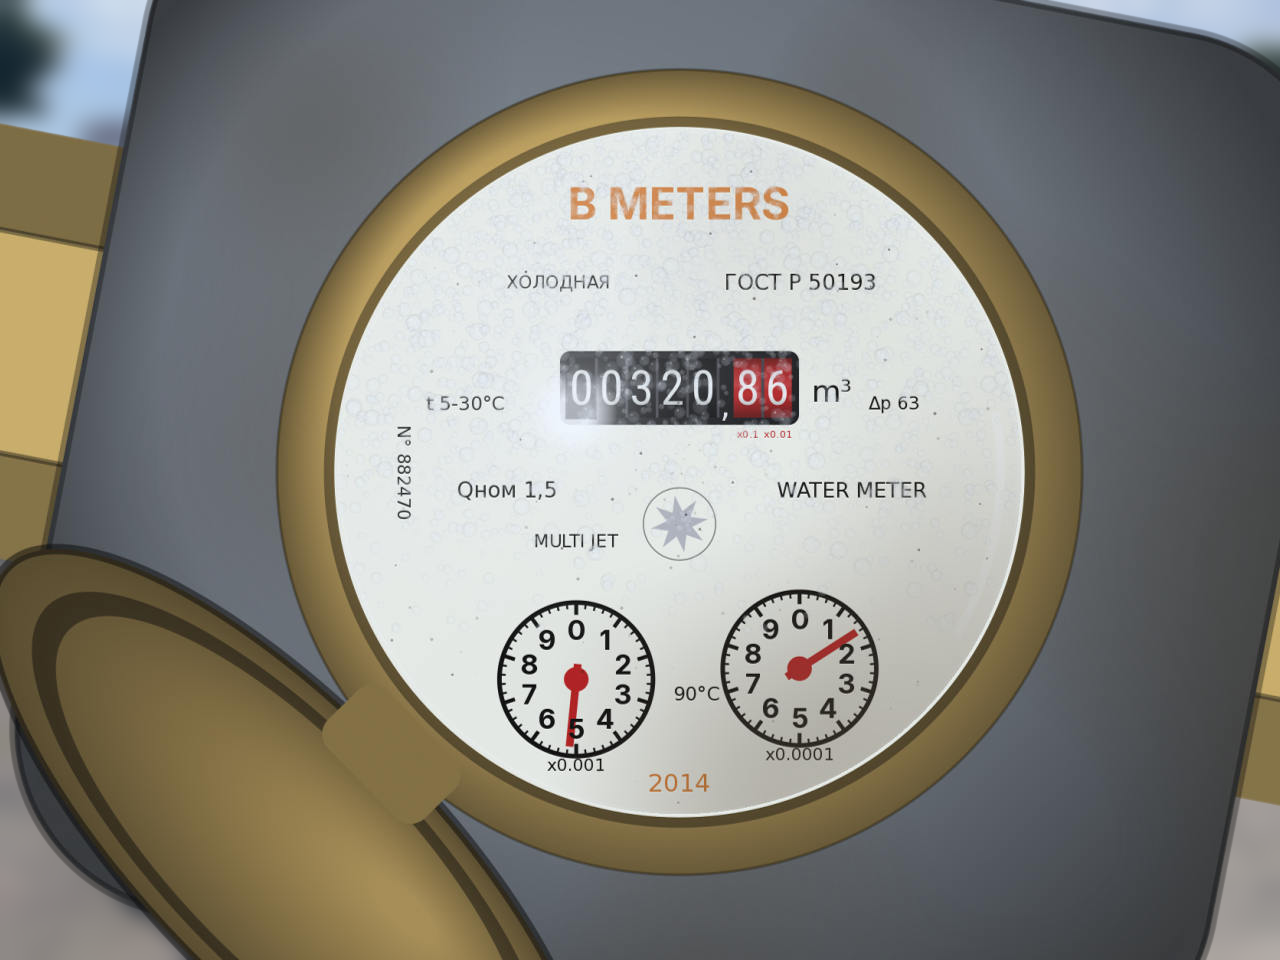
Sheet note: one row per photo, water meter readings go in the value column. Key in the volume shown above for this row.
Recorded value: 320.8651 m³
